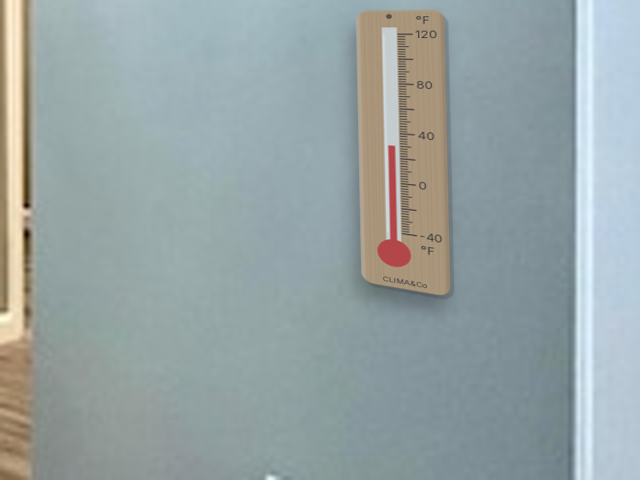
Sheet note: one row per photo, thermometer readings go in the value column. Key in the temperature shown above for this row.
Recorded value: 30 °F
